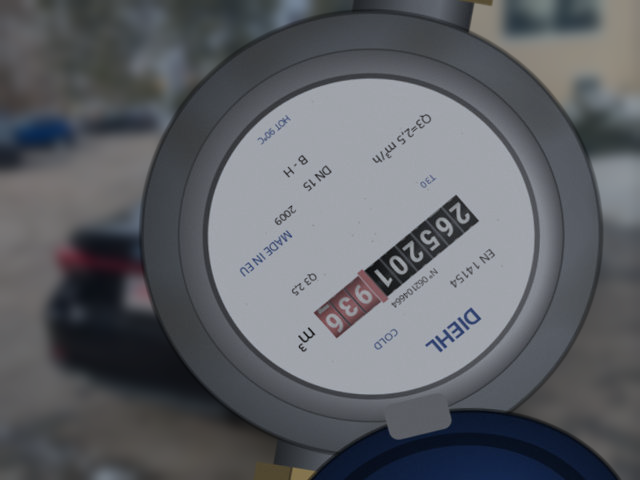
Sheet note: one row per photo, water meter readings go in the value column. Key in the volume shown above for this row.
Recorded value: 265201.936 m³
